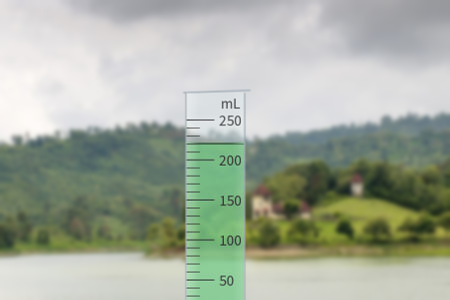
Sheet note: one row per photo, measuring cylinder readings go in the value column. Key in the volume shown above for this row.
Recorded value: 220 mL
